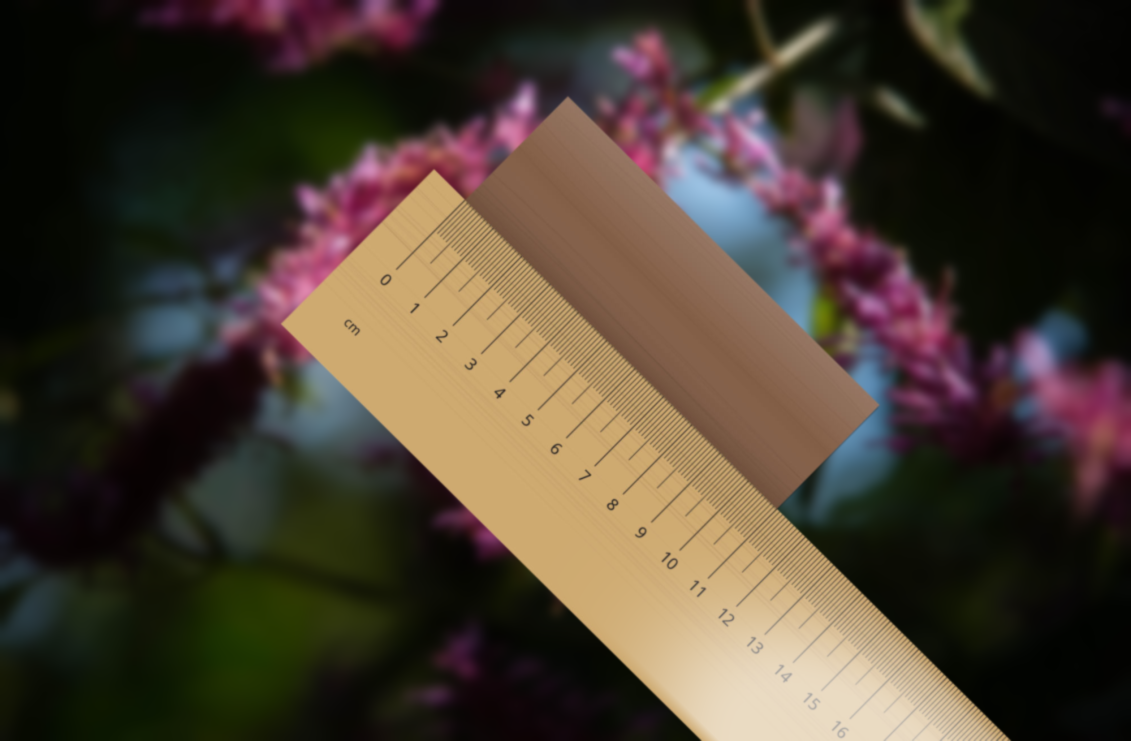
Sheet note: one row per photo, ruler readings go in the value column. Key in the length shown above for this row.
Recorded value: 11 cm
